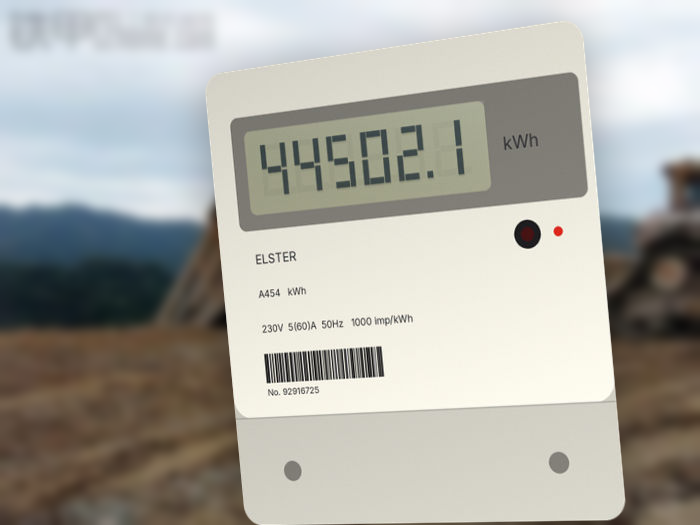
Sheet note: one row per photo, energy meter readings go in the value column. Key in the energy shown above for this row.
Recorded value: 44502.1 kWh
